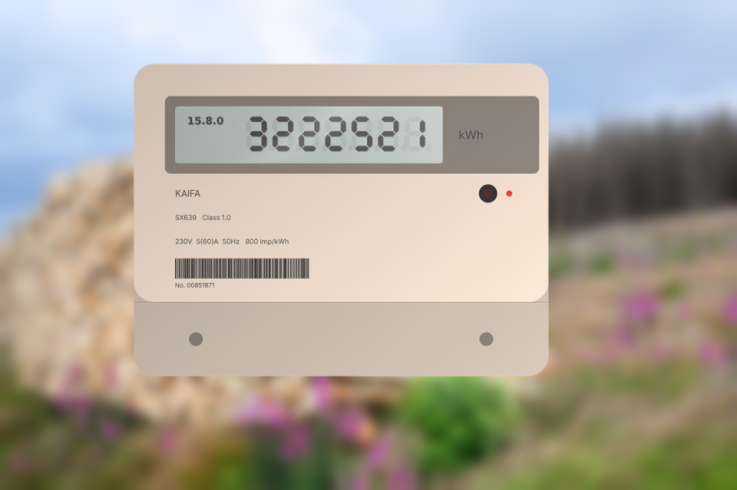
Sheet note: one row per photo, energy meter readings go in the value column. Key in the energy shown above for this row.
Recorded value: 3222521 kWh
